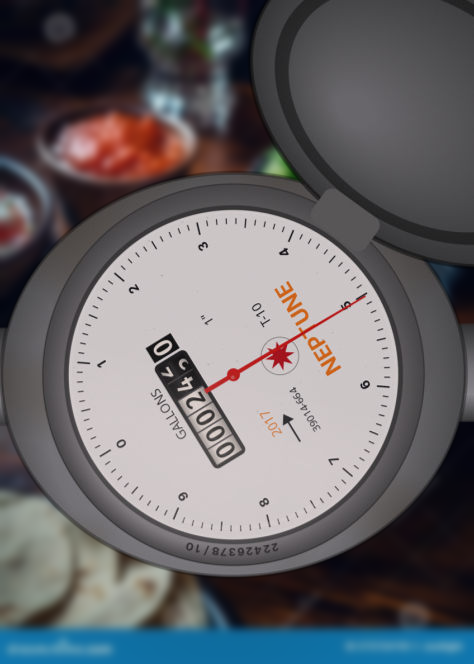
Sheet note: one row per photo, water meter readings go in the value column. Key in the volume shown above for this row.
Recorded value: 2425.0 gal
